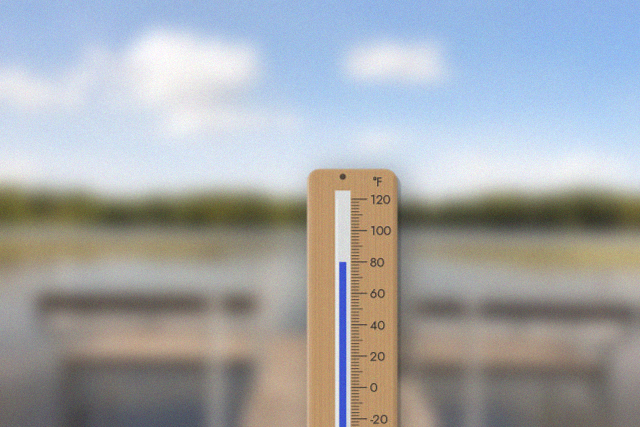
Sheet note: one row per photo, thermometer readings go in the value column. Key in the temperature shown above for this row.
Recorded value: 80 °F
